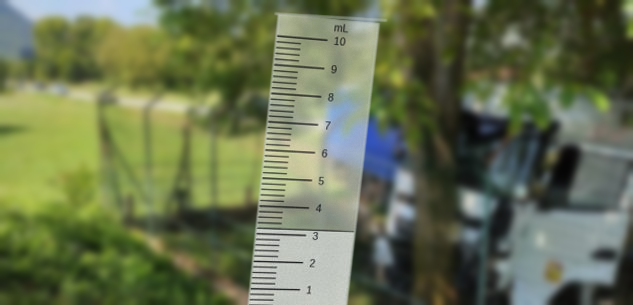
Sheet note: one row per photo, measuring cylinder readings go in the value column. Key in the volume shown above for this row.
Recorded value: 3.2 mL
